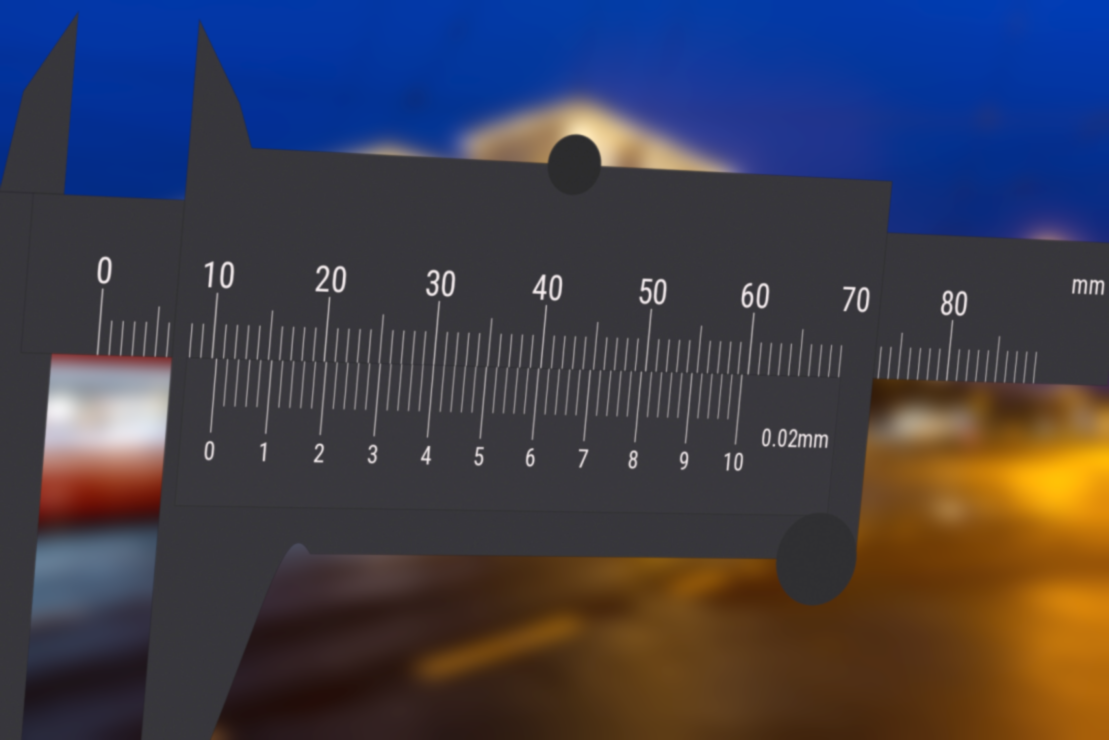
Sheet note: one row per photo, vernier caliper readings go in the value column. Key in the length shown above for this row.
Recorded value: 10.4 mm
